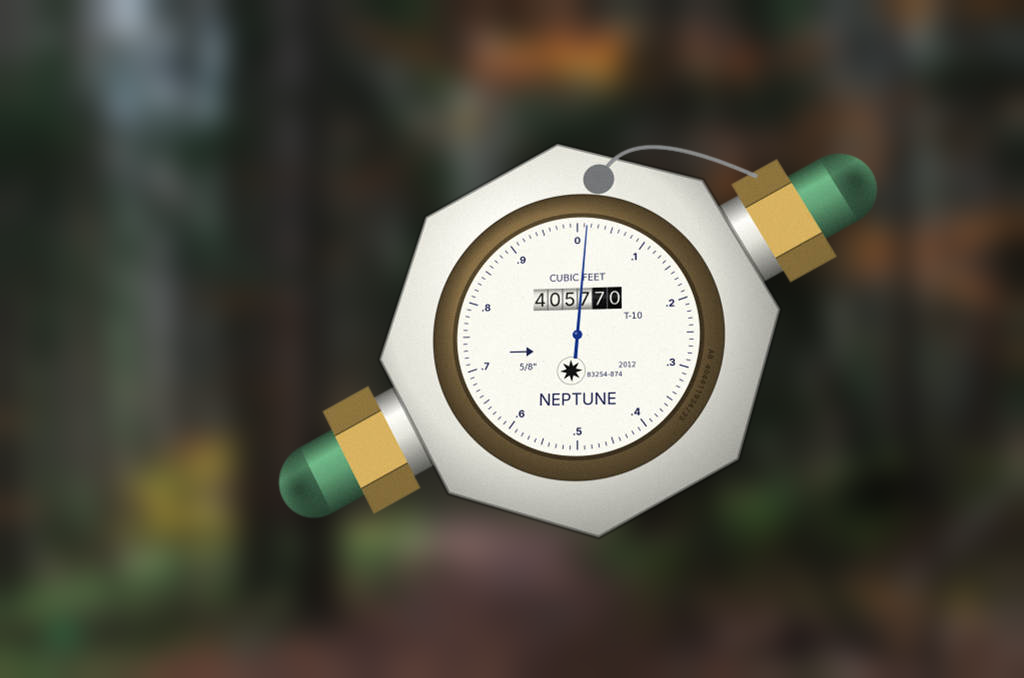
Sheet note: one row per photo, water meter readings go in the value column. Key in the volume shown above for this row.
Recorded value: 405770.01 ft³
